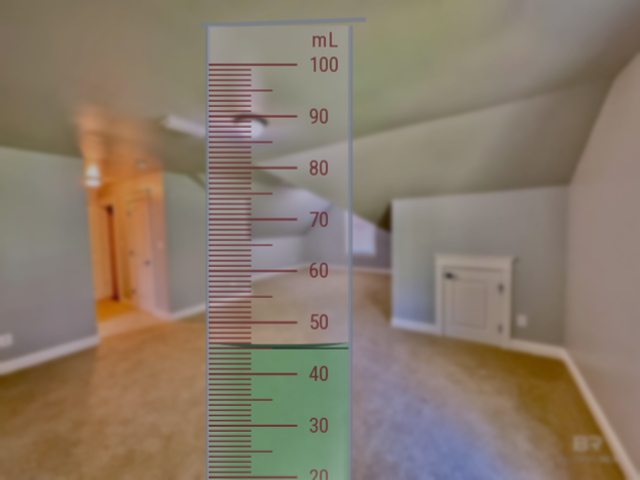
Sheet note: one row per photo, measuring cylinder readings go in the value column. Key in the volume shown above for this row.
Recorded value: 45 mL
